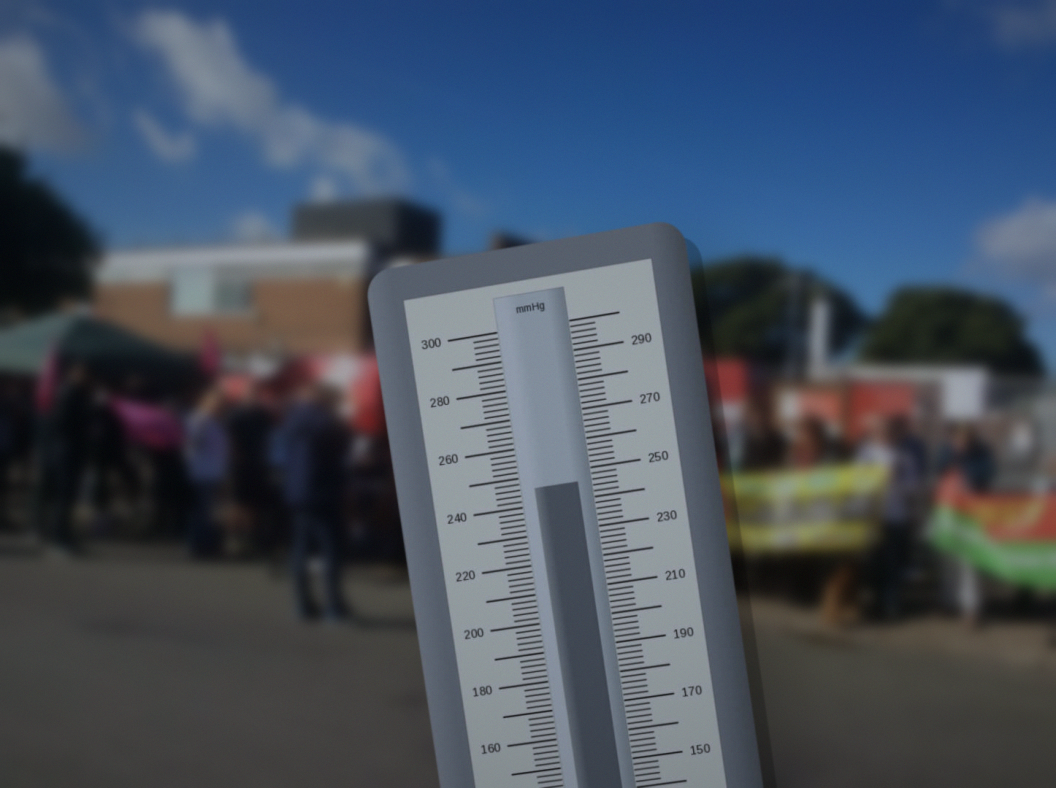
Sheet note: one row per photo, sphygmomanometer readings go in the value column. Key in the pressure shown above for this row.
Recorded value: 246 mmHg
